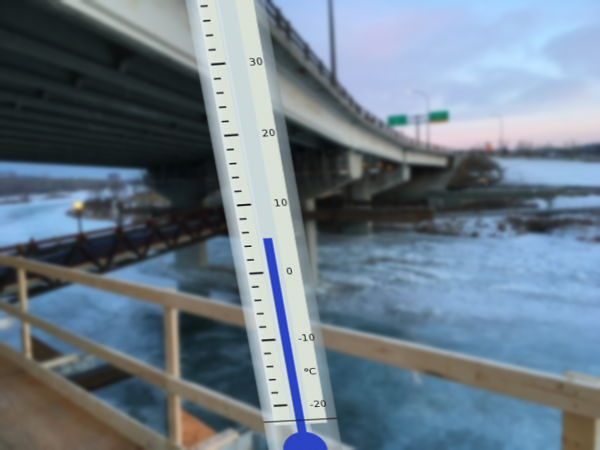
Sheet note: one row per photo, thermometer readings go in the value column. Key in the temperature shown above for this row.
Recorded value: 5 °C
